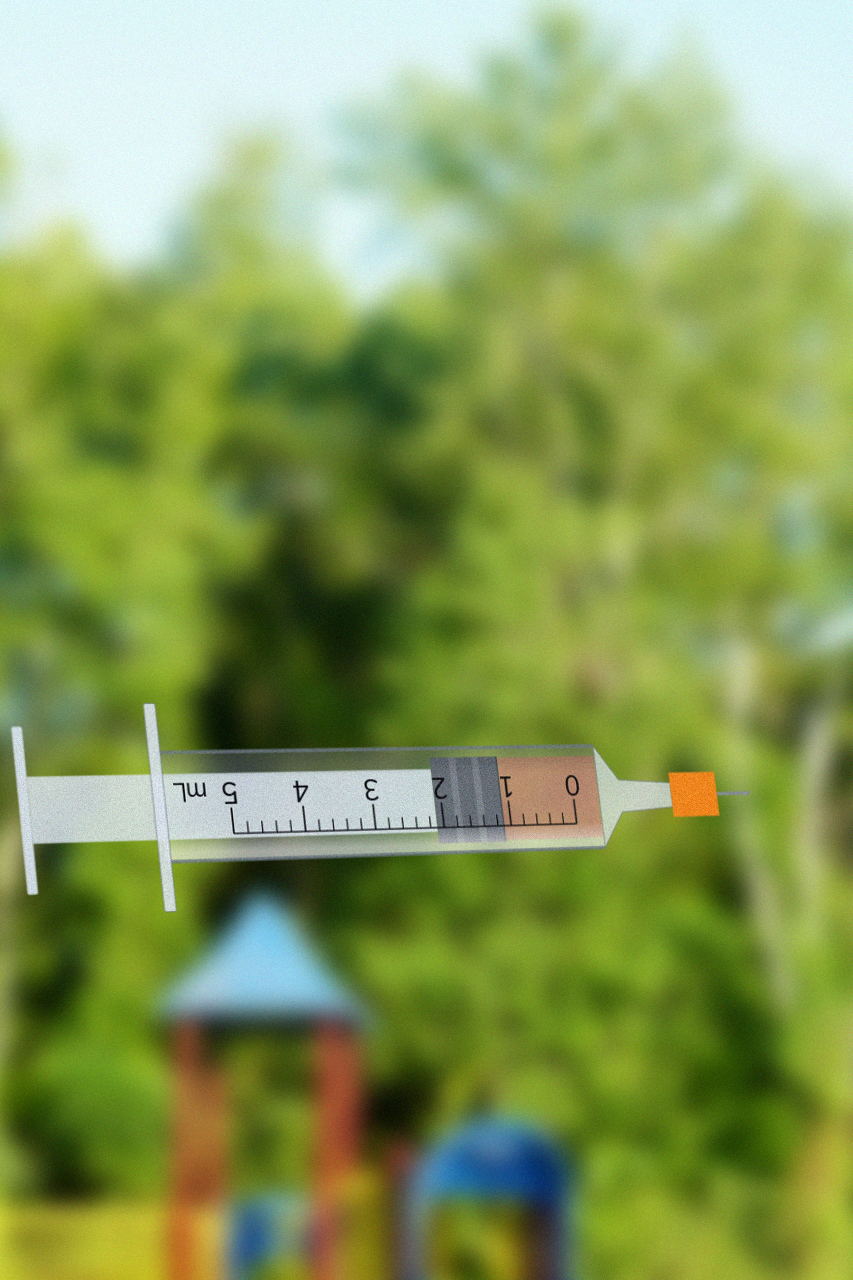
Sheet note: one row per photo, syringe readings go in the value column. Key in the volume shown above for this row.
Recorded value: 1.1 mL
